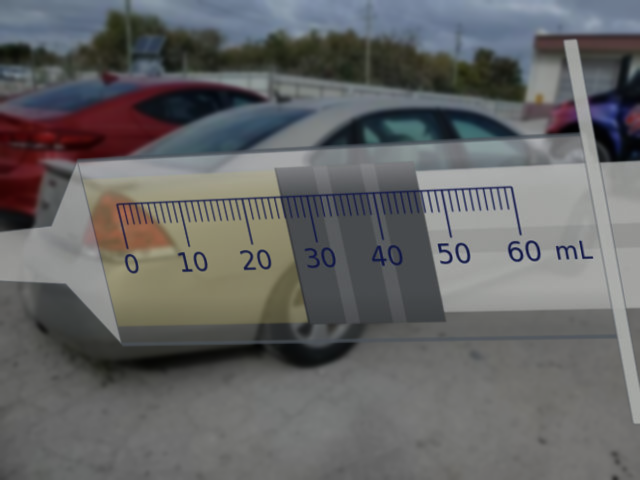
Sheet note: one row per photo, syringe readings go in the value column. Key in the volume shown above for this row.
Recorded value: 26 mL
